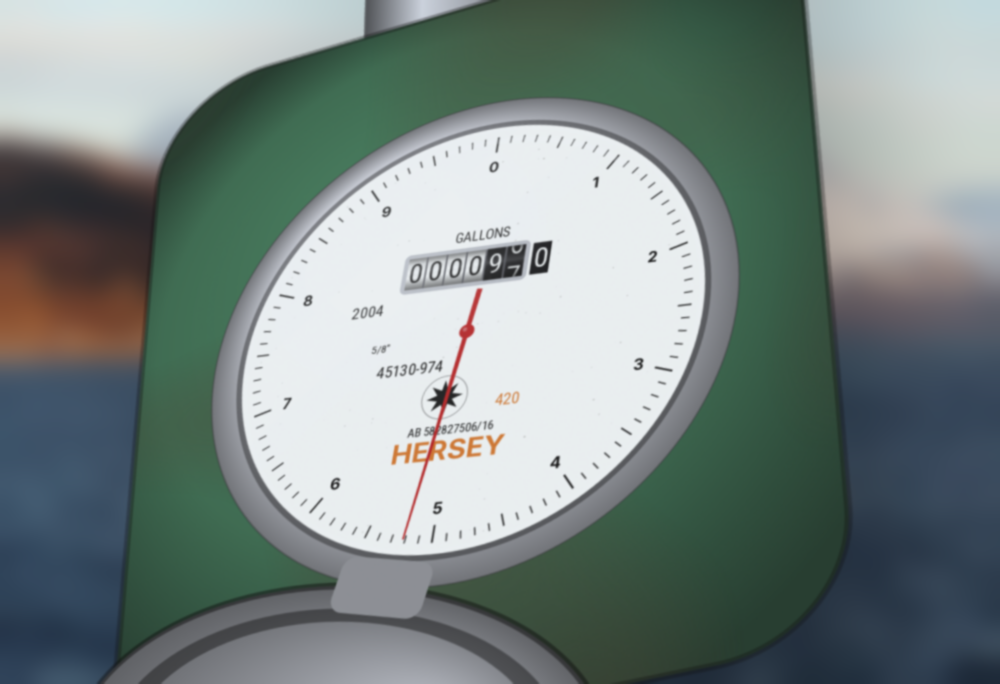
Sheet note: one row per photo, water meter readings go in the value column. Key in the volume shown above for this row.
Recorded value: 965.2 gal
